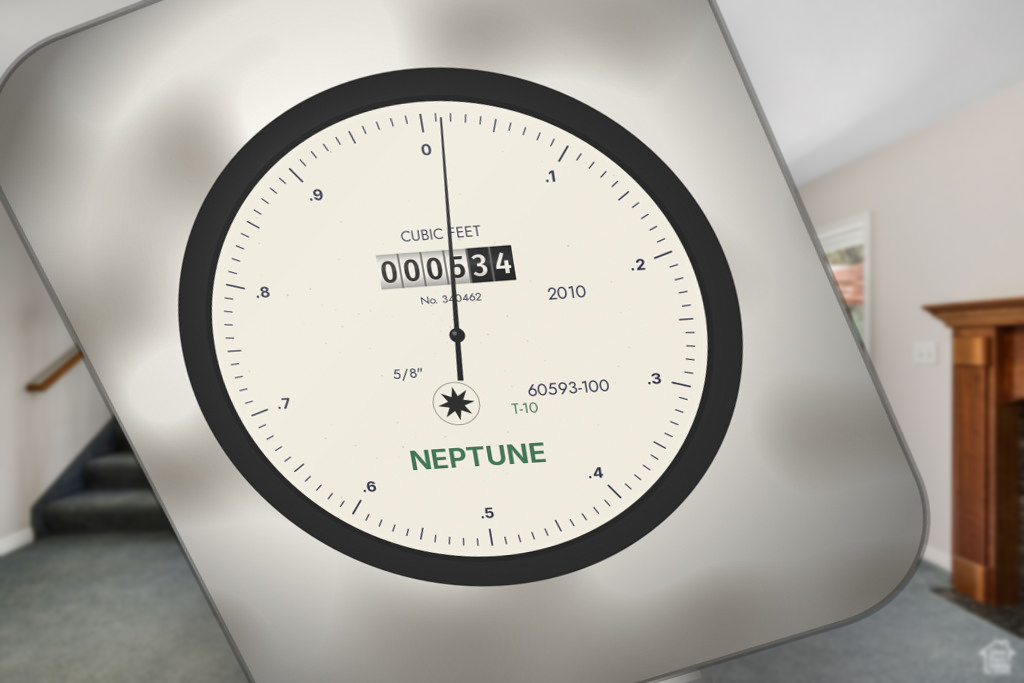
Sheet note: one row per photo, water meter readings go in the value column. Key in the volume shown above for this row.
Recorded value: 534.01 ft³
